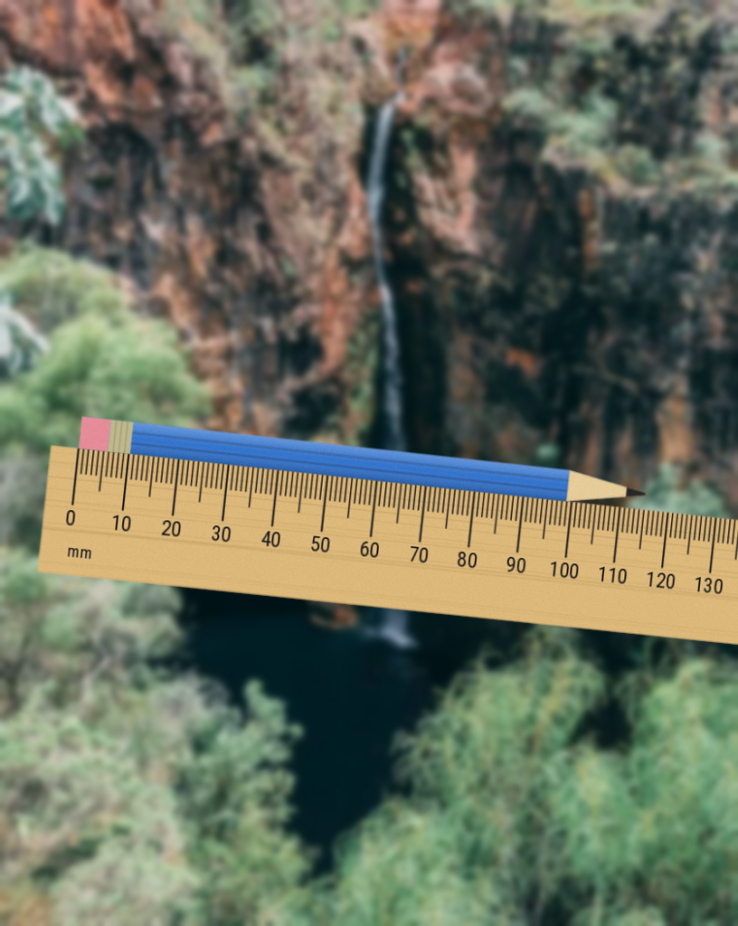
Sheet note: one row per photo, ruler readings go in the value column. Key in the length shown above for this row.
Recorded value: 115 mm
